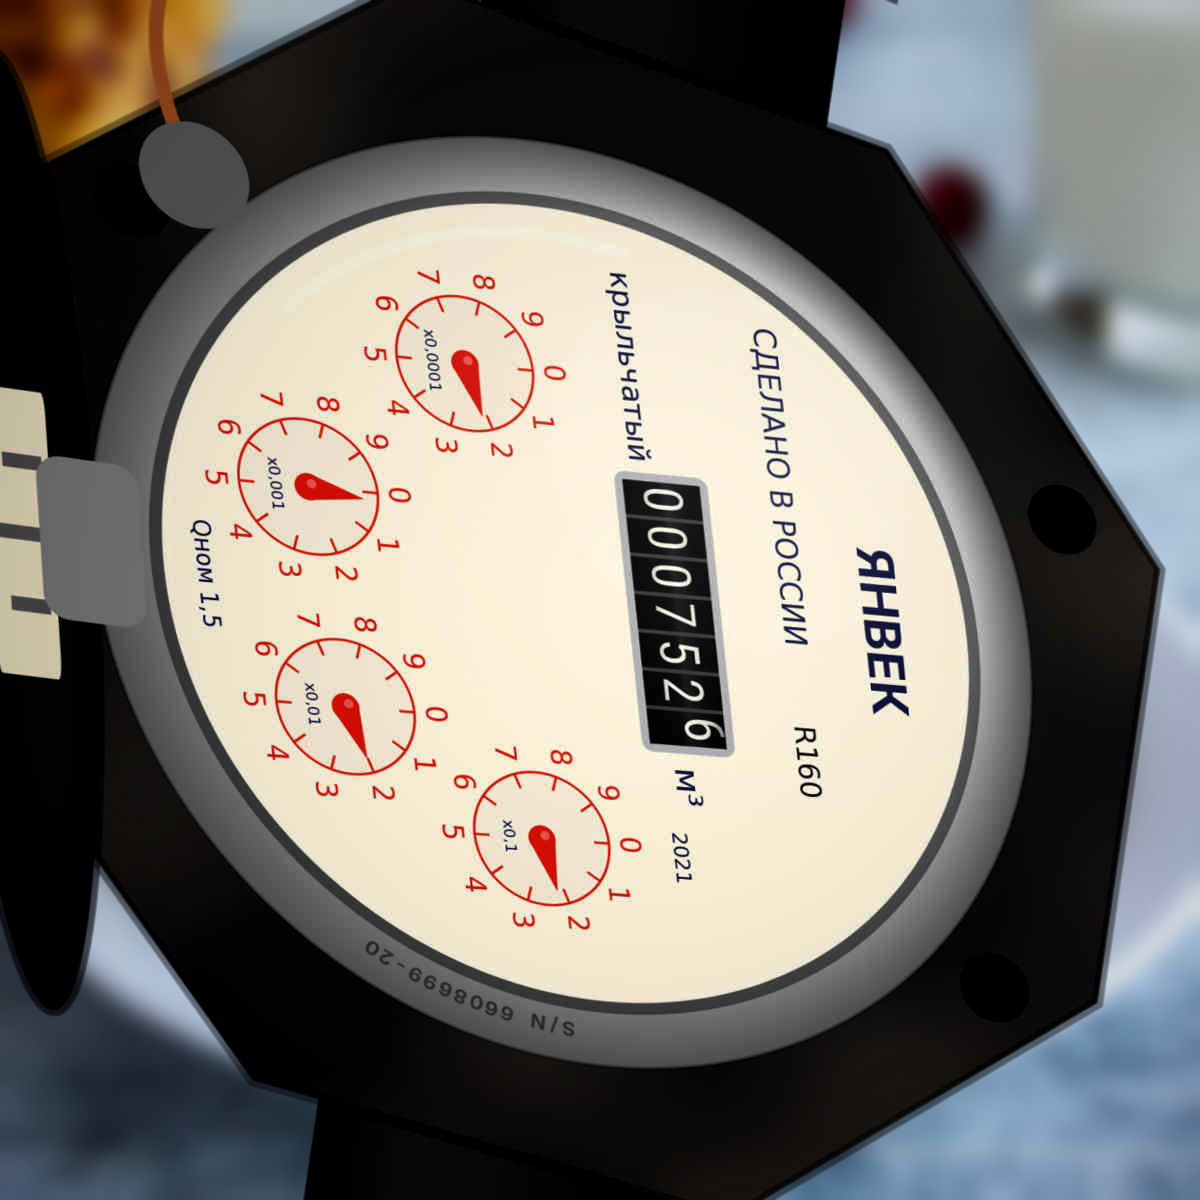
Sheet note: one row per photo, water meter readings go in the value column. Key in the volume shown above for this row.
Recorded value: 7526.2202 m³
